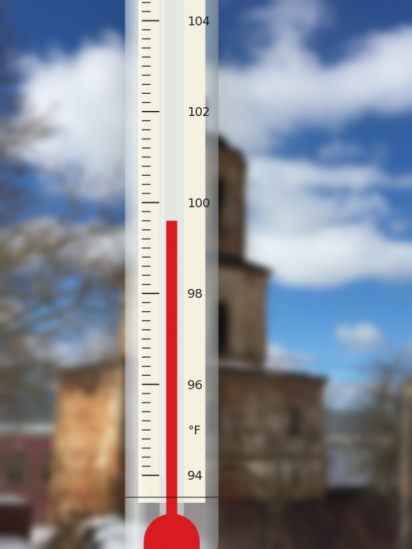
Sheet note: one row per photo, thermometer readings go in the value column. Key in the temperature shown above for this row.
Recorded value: 99.6 °F
